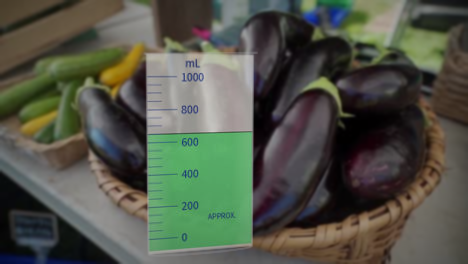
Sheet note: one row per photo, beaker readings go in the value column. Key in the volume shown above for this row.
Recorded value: 650 mL
